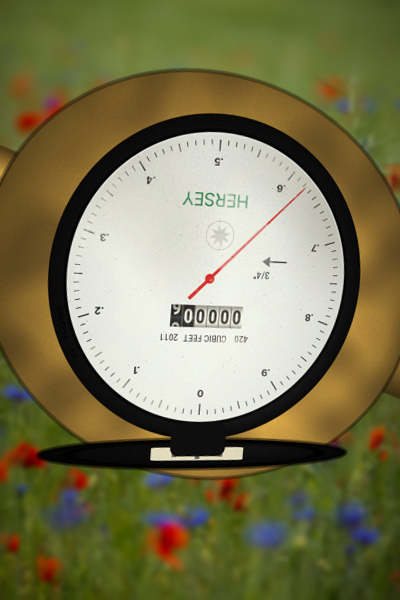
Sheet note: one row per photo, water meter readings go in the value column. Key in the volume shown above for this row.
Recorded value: 5.62 ft³
